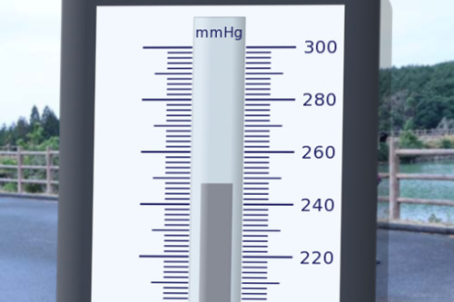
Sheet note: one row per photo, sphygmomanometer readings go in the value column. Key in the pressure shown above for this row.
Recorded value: 248 mmHg
